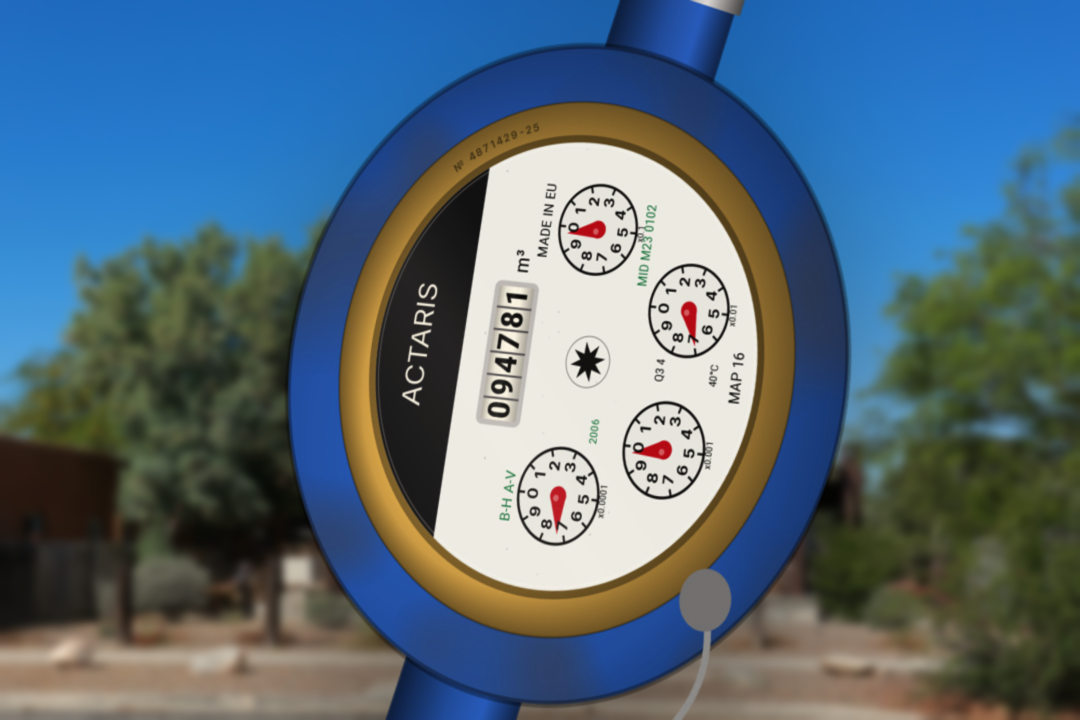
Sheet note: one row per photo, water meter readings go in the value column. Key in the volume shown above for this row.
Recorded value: 94780.9697 m³
